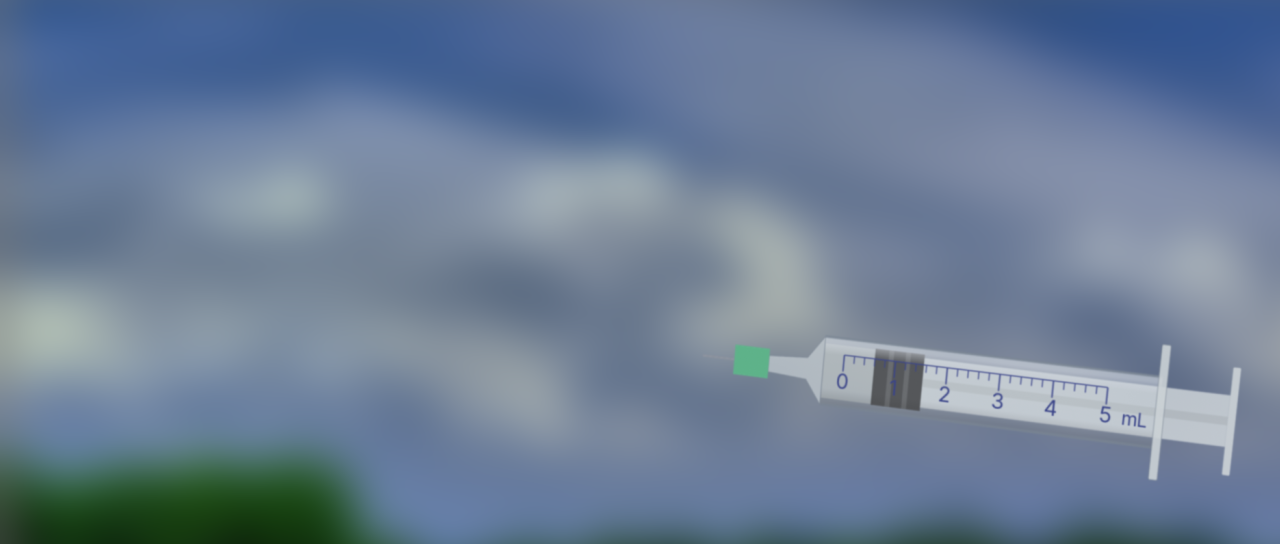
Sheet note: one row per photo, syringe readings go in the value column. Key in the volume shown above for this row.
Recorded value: 0.6 mL
